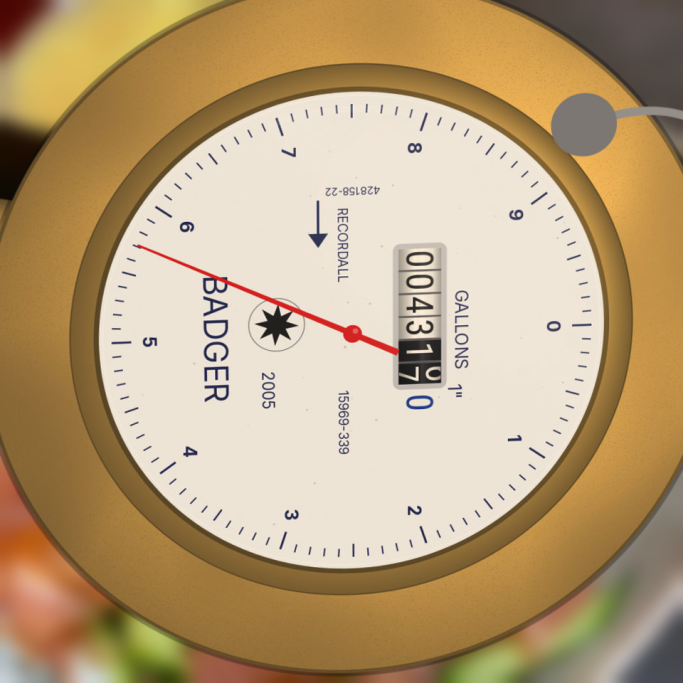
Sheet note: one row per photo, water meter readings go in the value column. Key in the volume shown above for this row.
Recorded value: 43165.7 gal
